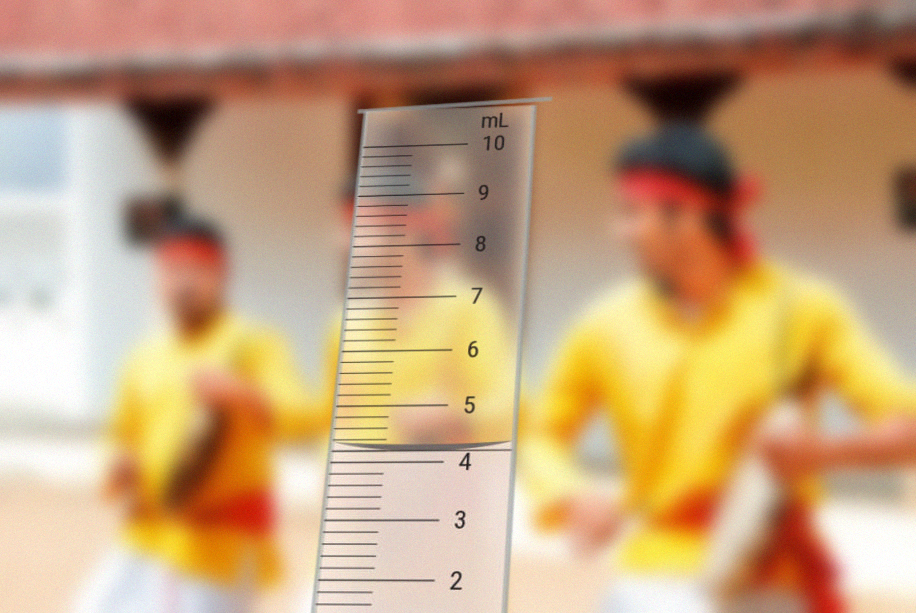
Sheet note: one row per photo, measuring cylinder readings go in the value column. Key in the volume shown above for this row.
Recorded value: 4.2 mL
